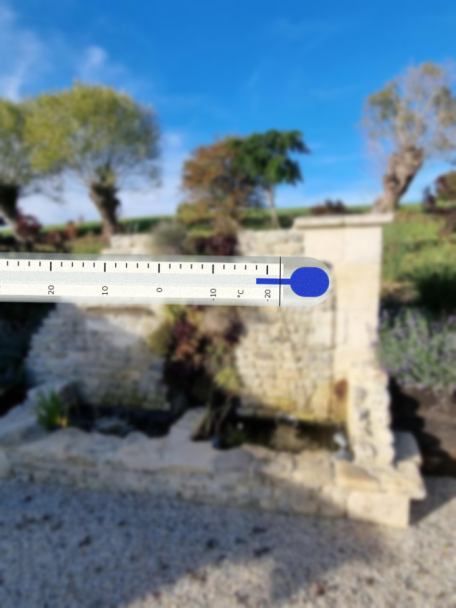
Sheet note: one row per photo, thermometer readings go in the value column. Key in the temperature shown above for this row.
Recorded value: -18 °C
